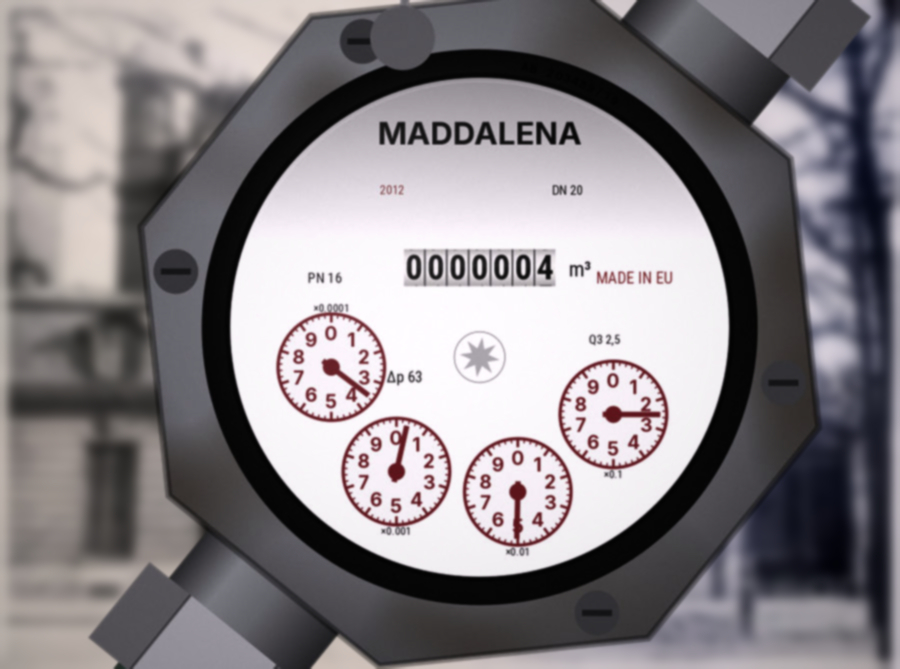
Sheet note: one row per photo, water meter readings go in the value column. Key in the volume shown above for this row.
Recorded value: 4.2503 m³
